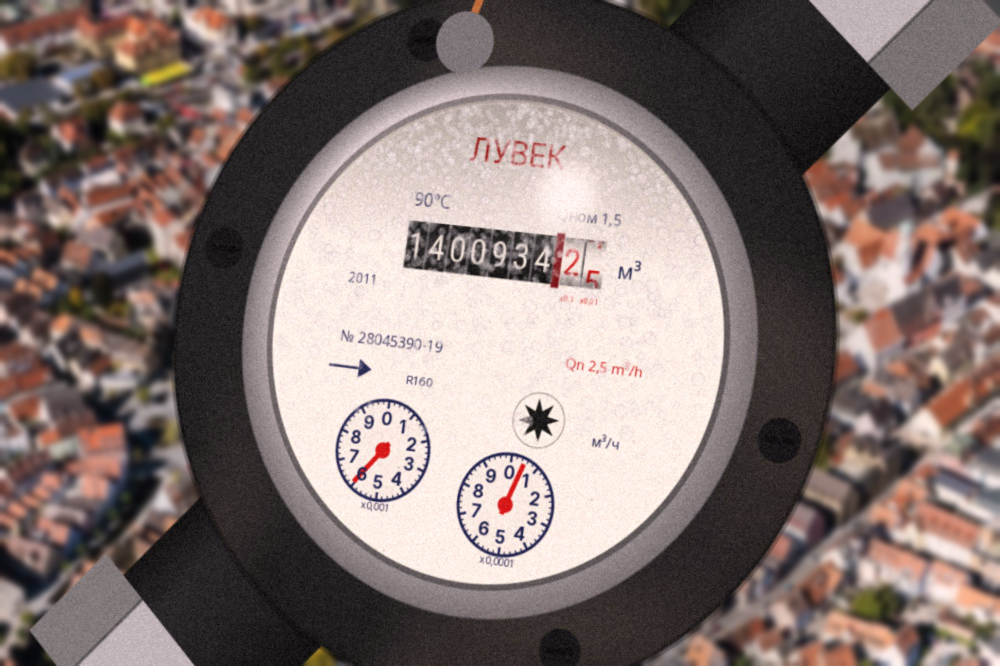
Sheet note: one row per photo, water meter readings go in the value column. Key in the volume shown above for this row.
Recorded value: 1400934.2460 m³
